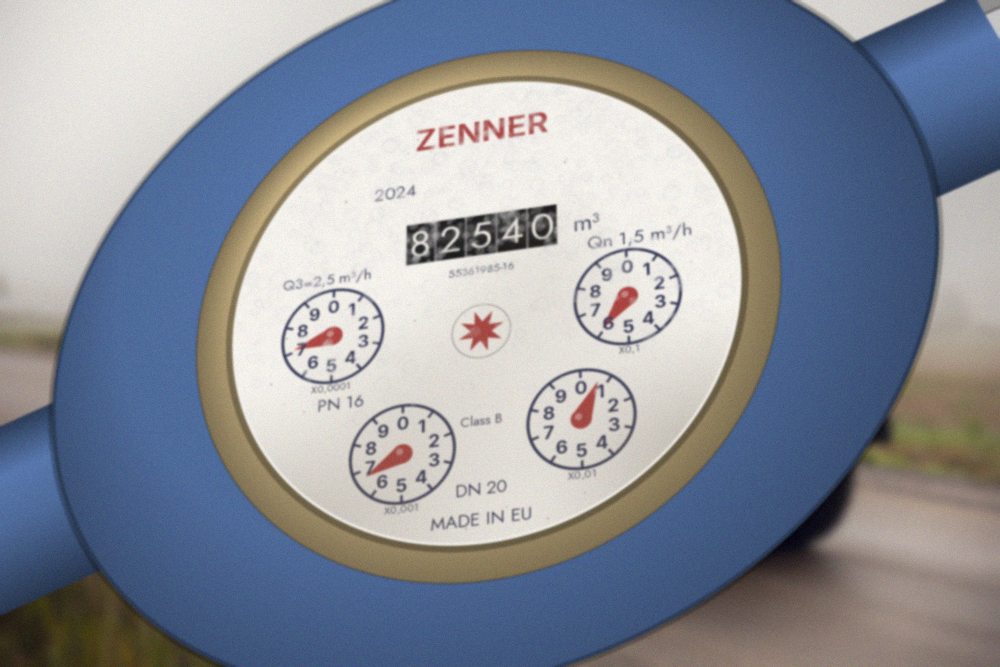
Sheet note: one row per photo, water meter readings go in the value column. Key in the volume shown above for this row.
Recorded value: 82540.6067 m³
